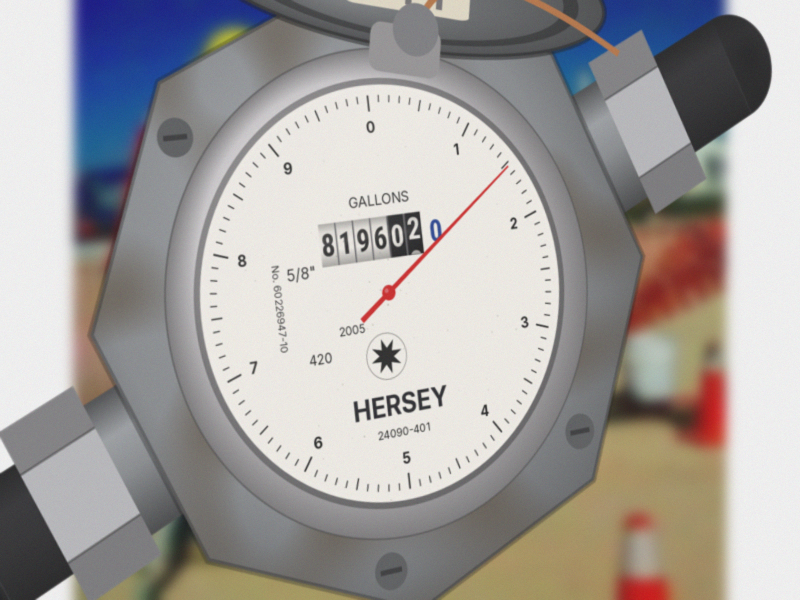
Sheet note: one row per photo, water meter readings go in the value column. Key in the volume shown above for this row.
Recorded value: 8196021.5 gal
